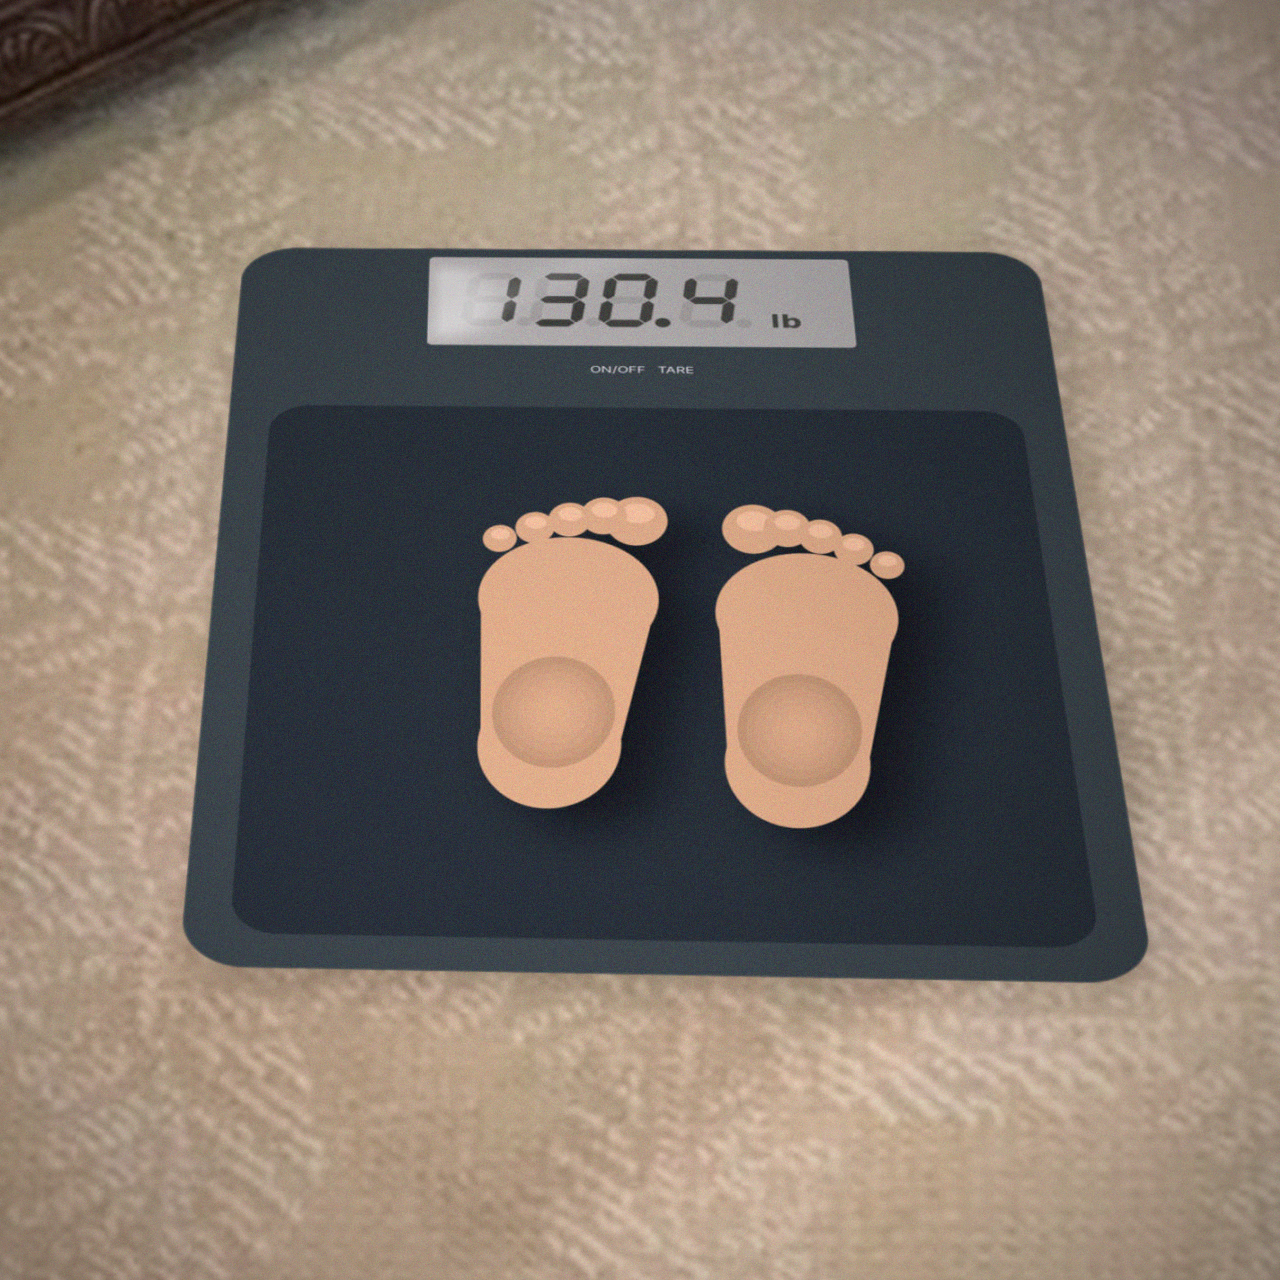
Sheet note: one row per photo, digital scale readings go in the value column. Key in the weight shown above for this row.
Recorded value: 130.4 lb
